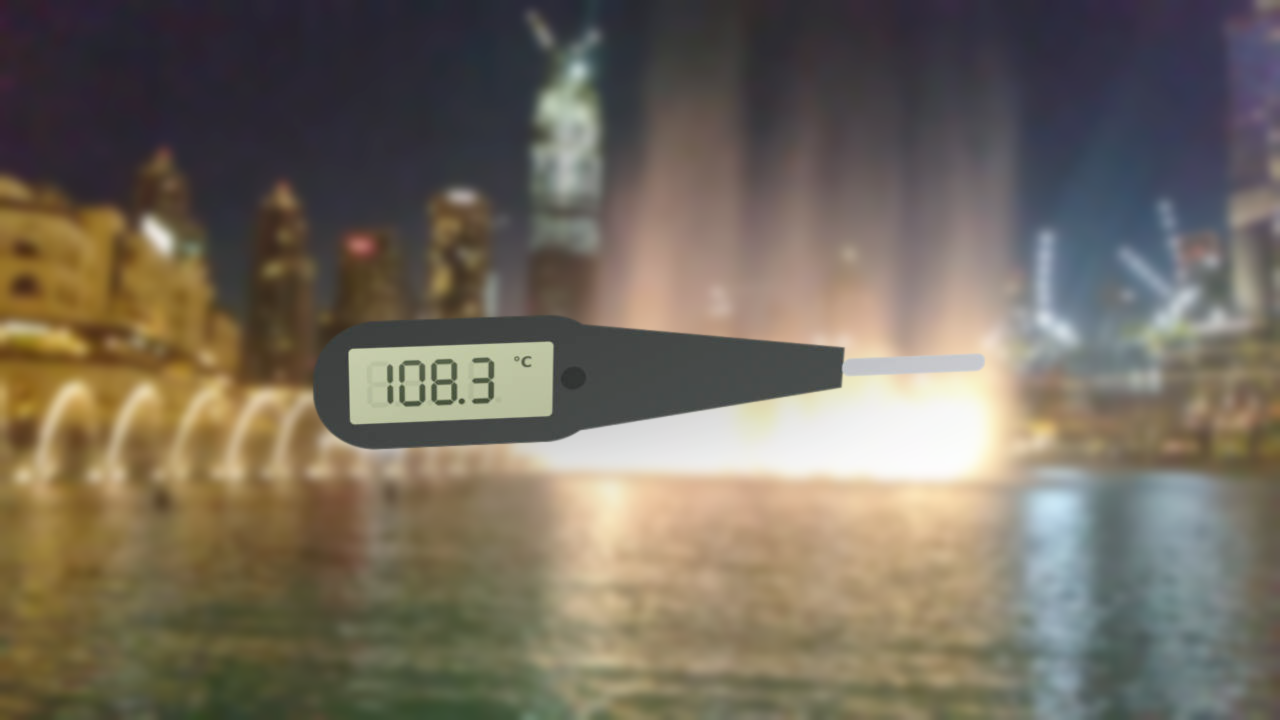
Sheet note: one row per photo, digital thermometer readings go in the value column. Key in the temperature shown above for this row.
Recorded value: 108.3 °C
